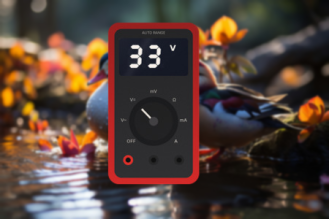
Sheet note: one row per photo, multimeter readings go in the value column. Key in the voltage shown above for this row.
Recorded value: 33 V
